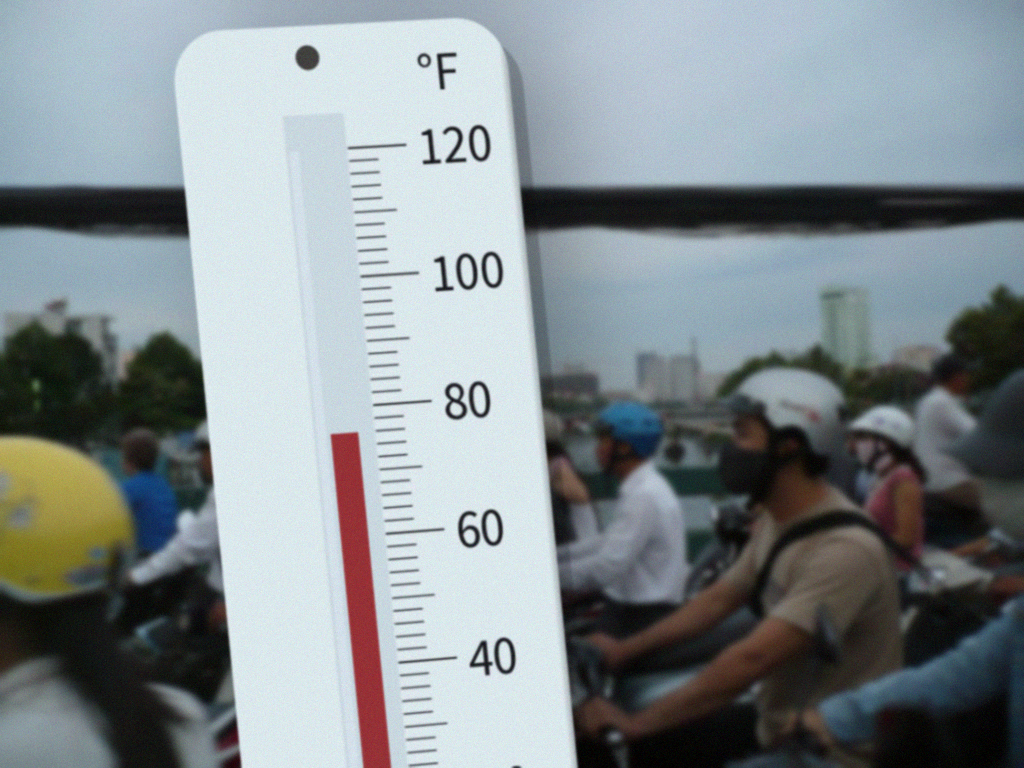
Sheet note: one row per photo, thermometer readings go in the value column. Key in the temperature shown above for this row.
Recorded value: 76 °F
